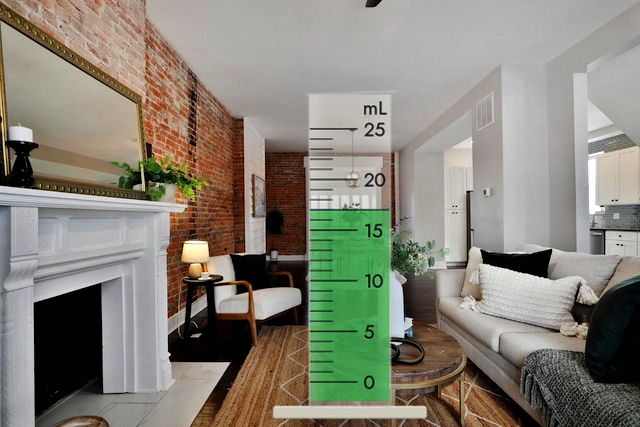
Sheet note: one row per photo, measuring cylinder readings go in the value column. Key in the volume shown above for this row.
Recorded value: 17 mL
